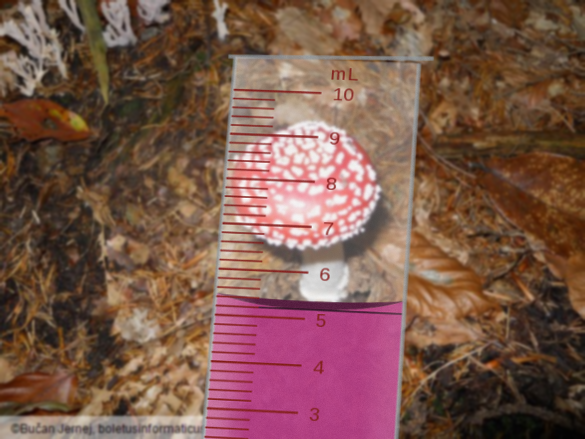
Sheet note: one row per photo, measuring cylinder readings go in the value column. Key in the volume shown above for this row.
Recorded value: 5.2 mL
